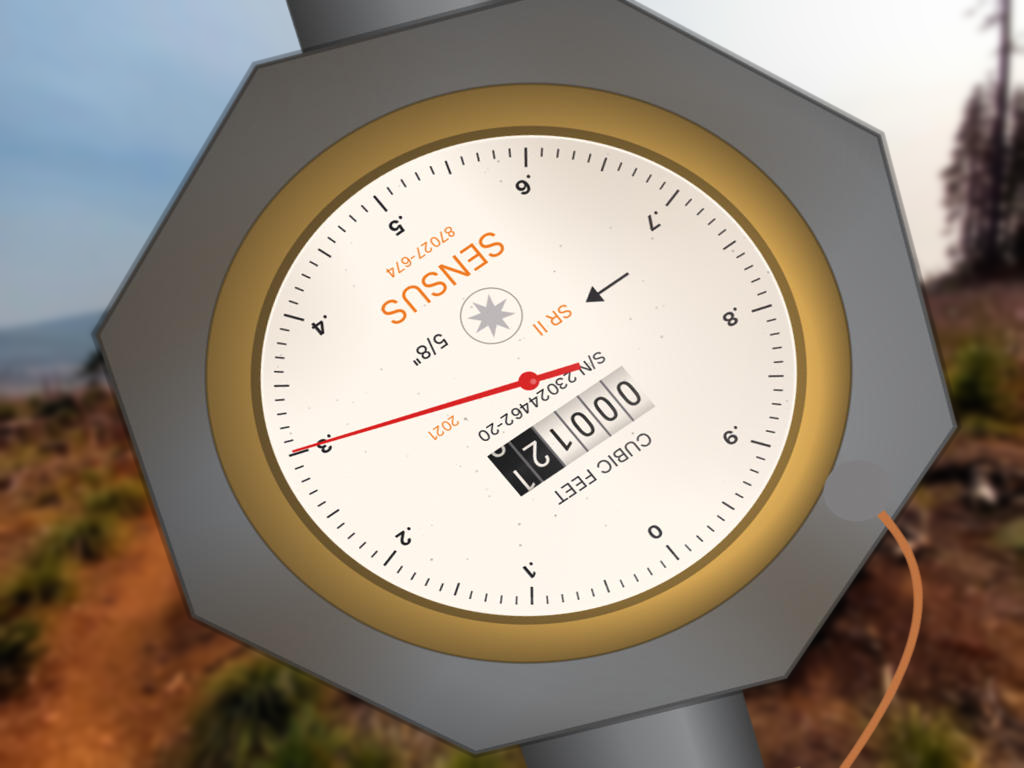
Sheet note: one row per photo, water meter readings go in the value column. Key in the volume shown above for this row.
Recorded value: 121.30 ft³
